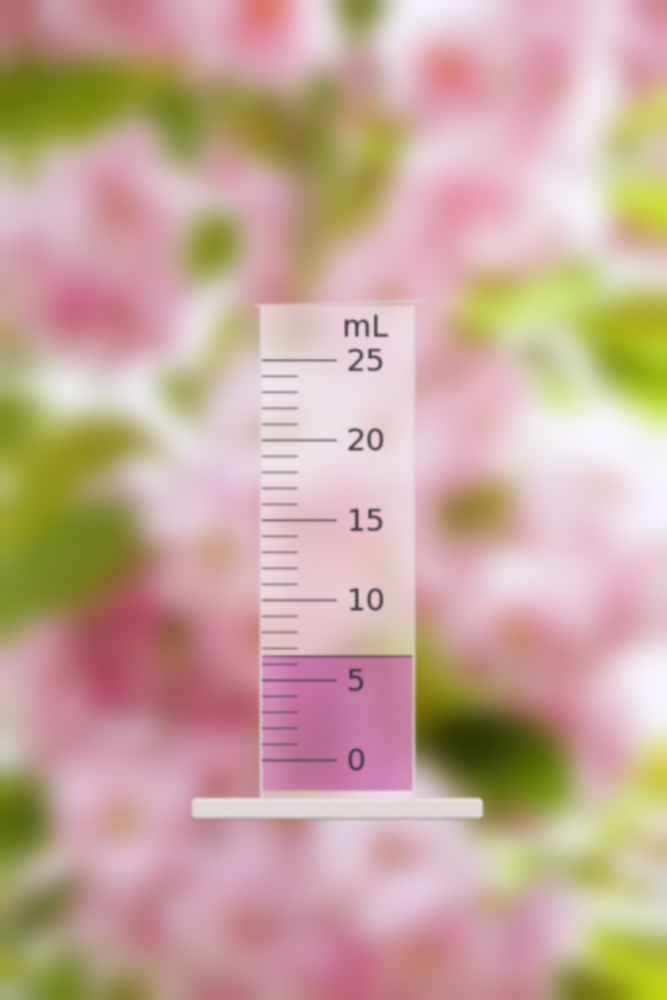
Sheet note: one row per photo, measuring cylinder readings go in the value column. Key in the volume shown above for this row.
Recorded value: 6.5 mL
